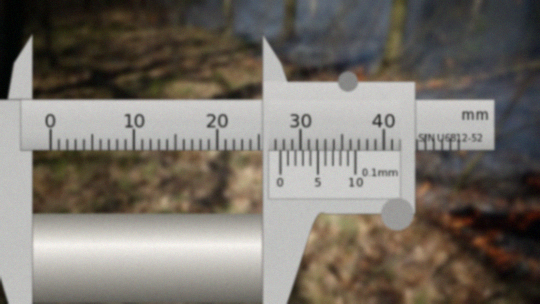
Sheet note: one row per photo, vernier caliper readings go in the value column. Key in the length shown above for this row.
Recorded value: 27.6 mm
